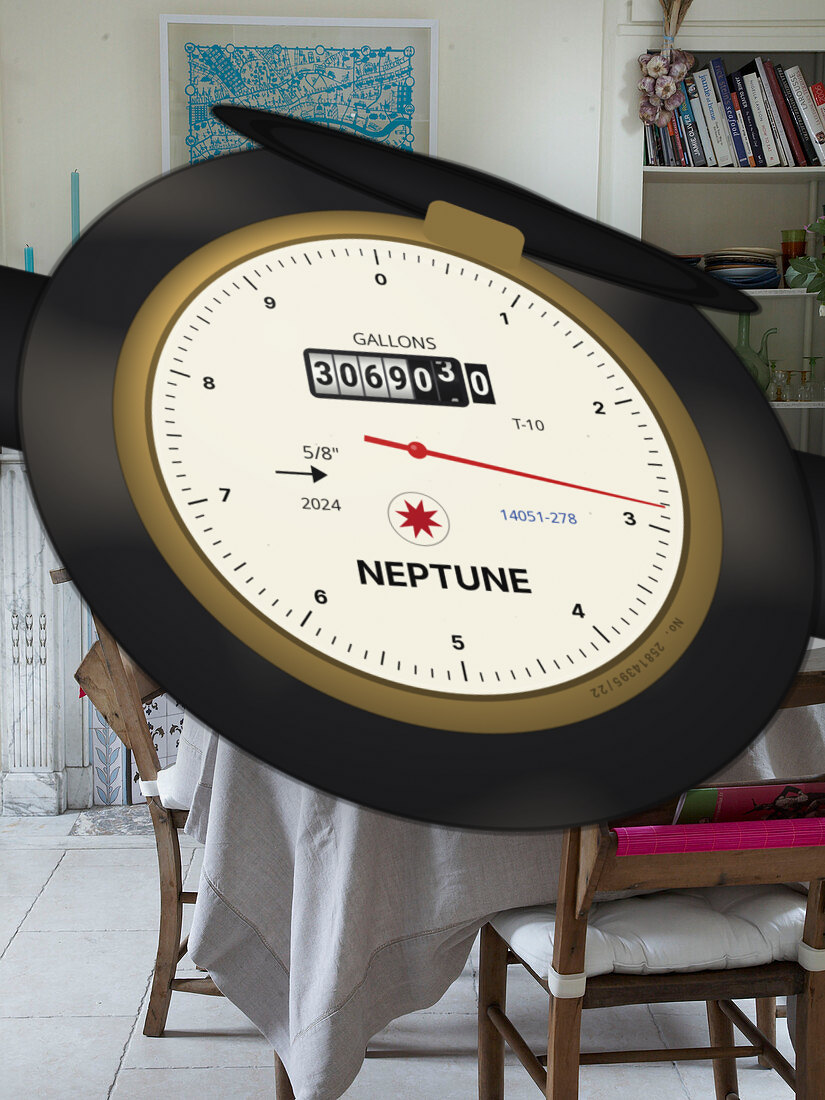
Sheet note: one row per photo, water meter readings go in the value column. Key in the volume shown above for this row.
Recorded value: 3069032.8 gal
